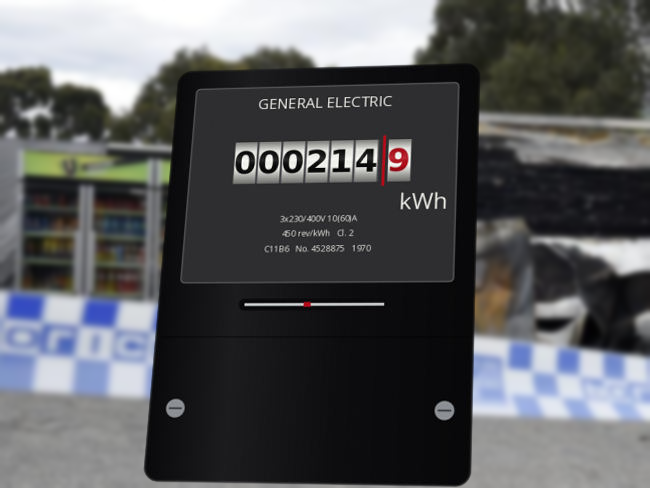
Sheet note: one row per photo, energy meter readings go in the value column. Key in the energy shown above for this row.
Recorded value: 214.9 kWh
